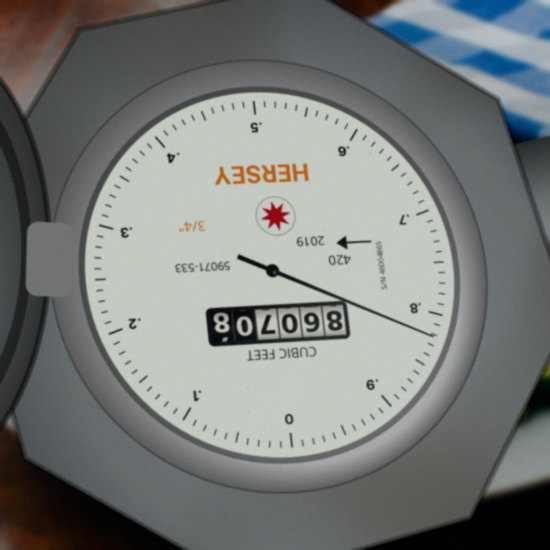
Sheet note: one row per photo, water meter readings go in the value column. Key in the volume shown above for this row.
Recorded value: 860707.82 ft³
